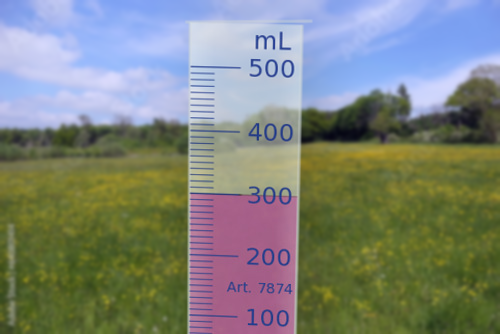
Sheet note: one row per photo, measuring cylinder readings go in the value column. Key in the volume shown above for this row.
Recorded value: 300 mL
